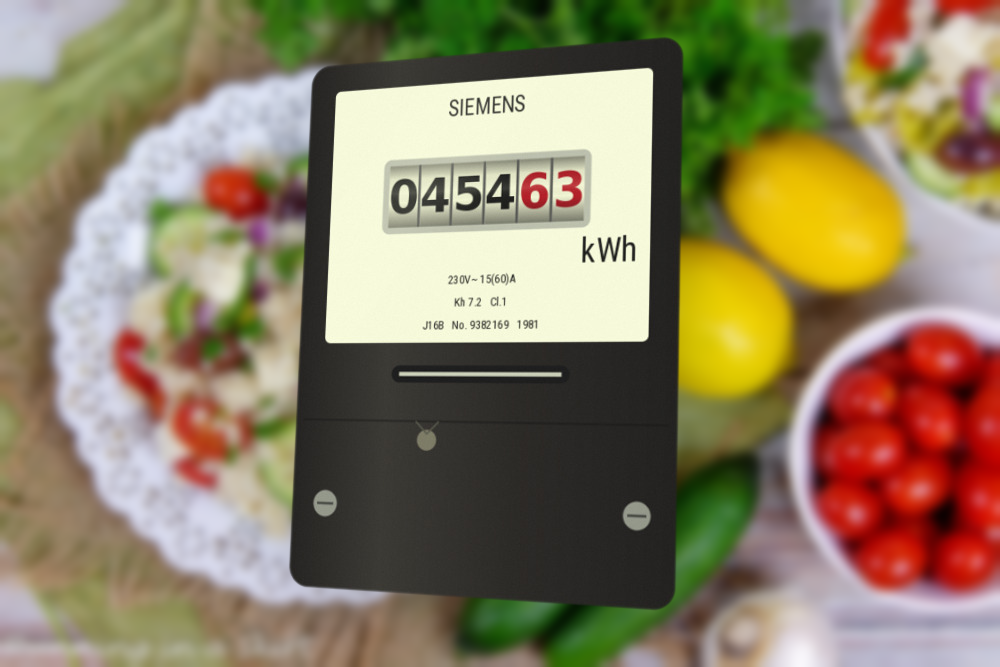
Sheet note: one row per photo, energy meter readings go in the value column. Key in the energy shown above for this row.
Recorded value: 454.63 kWh
